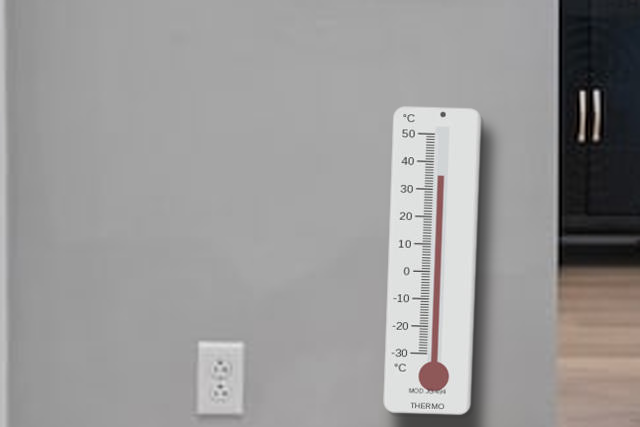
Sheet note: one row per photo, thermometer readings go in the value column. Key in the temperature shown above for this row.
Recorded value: 35 °C
